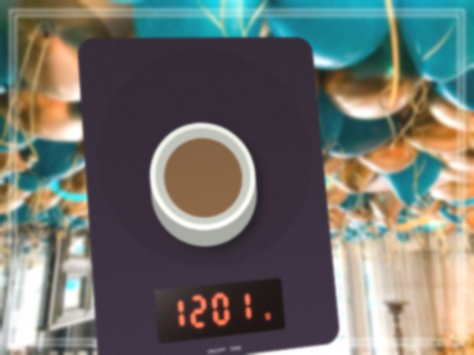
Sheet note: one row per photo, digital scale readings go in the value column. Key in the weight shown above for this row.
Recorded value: 1201 g
